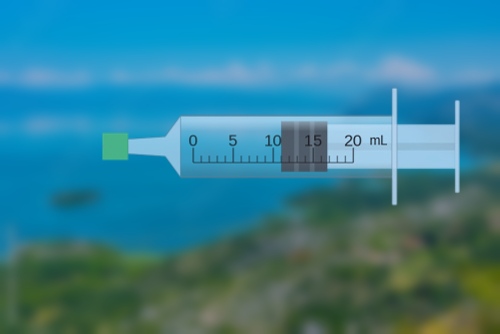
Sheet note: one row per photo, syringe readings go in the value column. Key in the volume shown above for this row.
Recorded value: 11 mL
